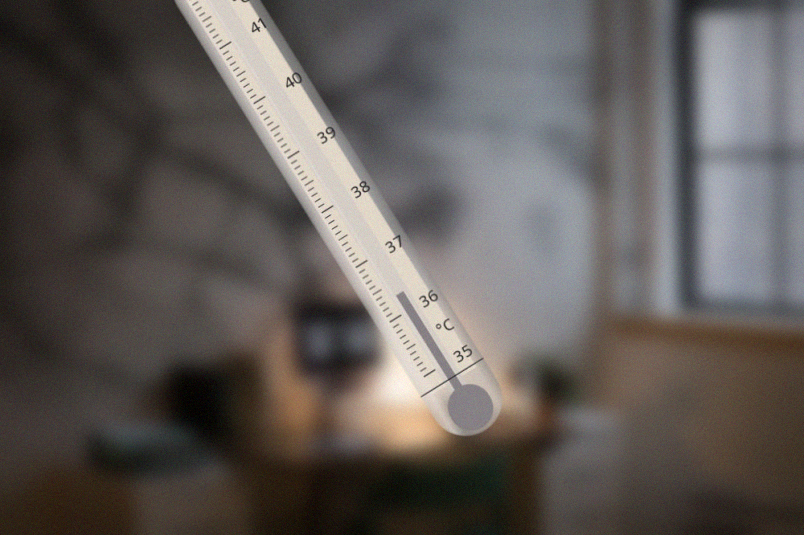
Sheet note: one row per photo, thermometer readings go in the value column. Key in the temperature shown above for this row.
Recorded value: 36.3 °C
